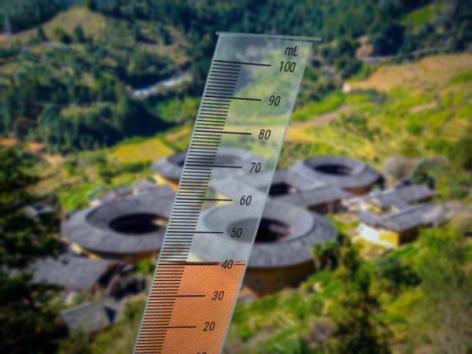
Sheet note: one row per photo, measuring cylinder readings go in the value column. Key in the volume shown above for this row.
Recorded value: 40 mL
